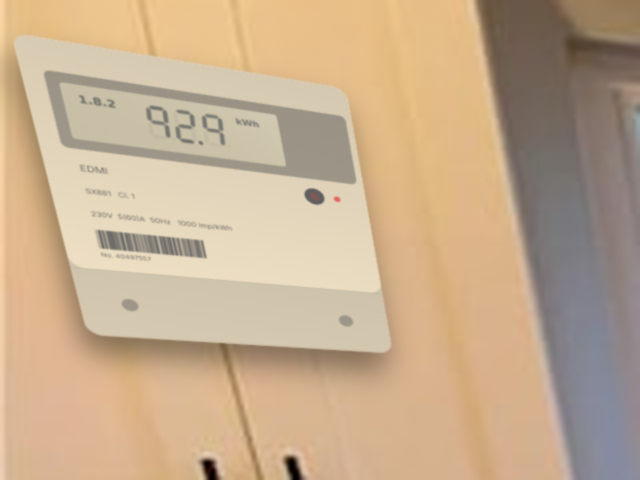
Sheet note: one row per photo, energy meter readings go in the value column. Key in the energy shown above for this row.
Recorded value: 92.9 kWh
